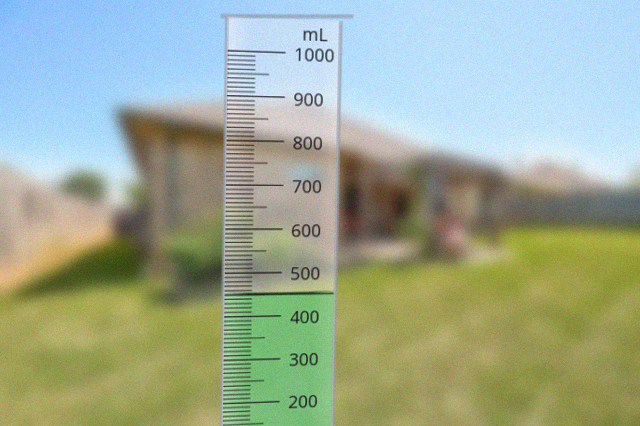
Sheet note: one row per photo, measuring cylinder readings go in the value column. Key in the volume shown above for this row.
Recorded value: 450 mL
